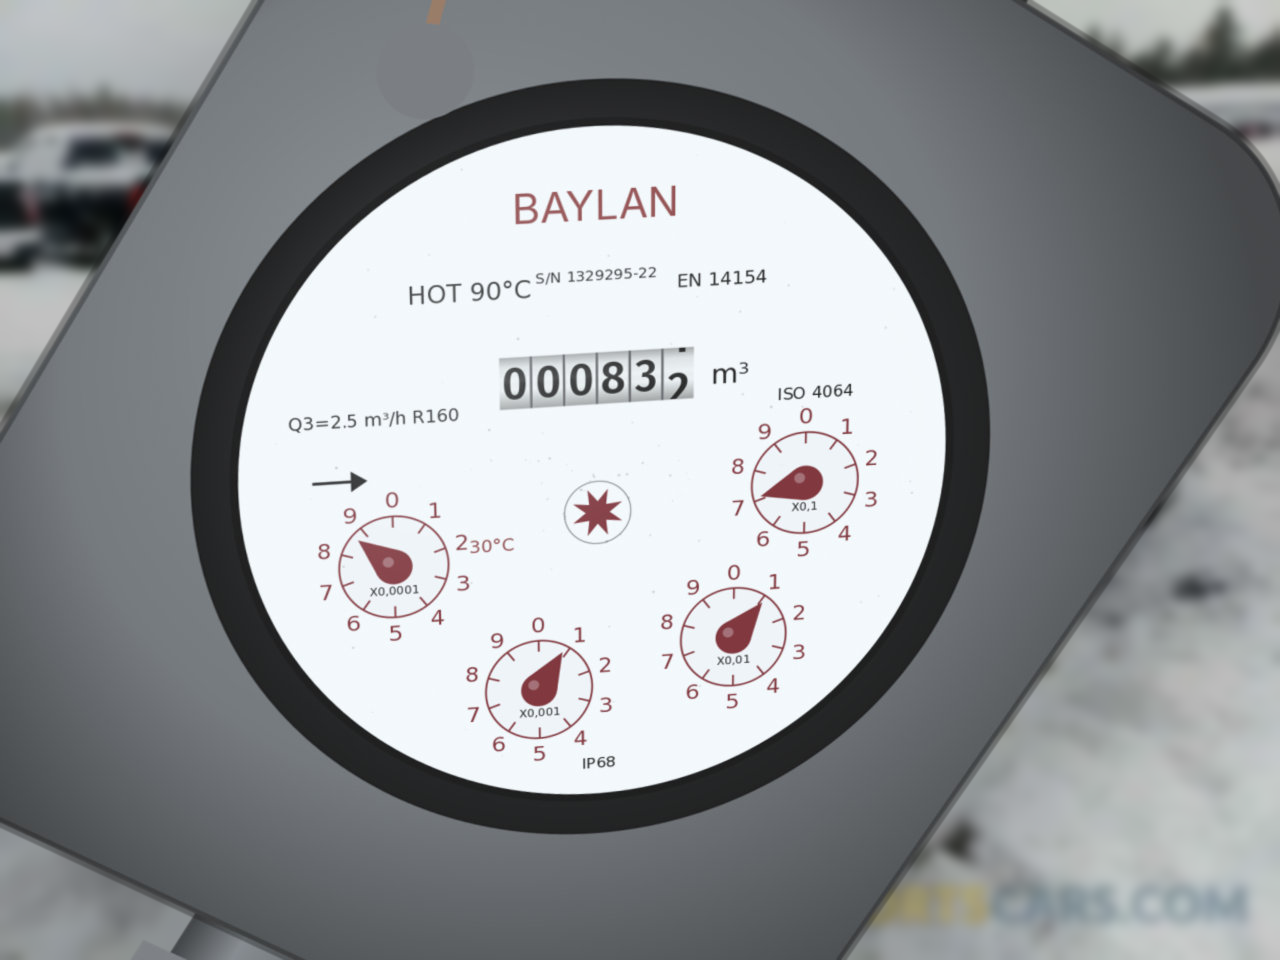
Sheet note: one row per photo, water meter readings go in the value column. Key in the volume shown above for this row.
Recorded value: 831.7108 m³
